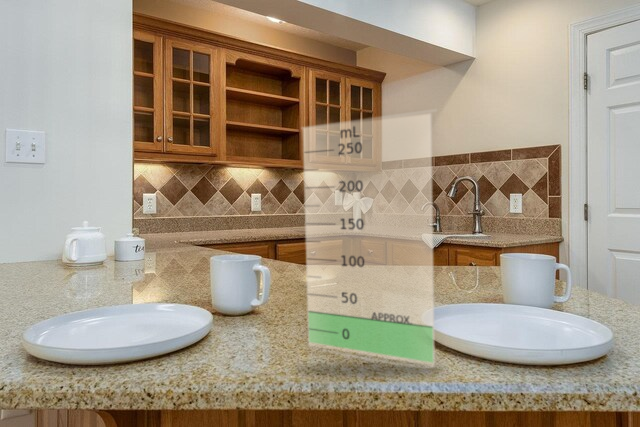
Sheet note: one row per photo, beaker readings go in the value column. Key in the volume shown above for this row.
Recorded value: 25 mL
